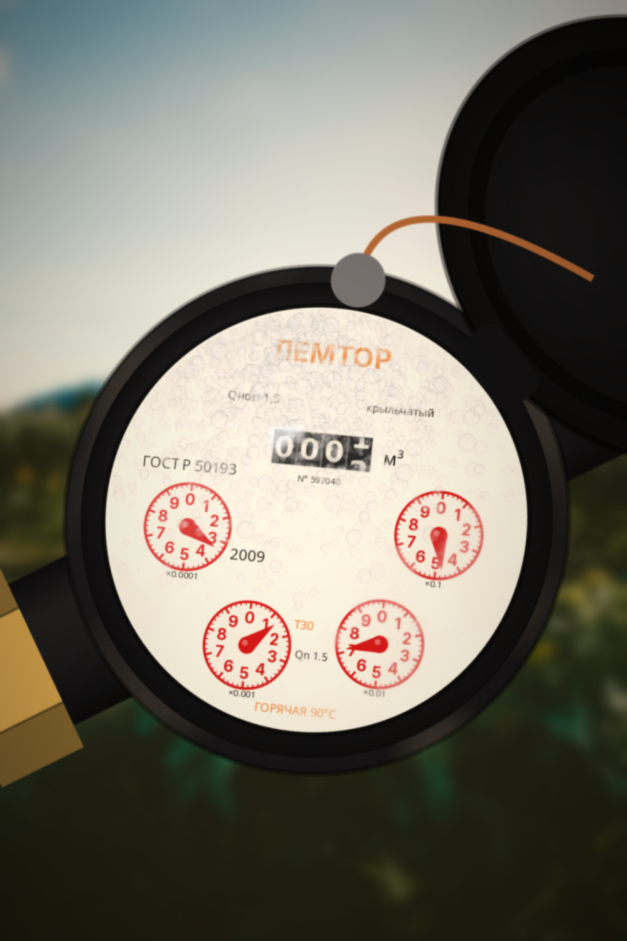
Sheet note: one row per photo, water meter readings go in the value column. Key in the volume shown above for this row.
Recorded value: 1.4713 m³
